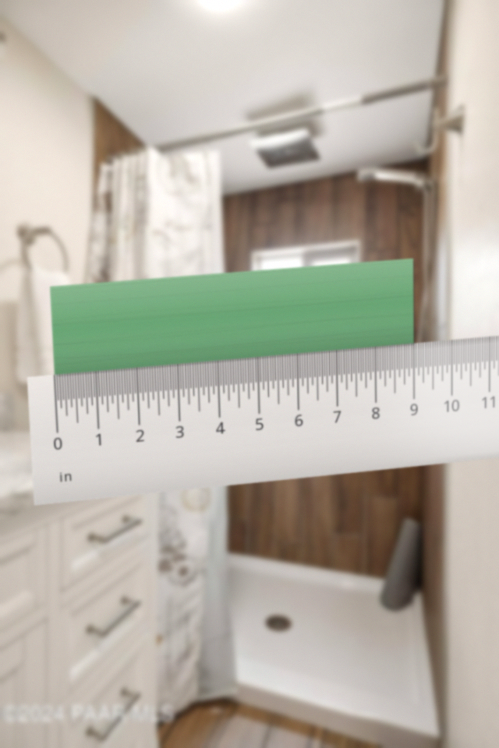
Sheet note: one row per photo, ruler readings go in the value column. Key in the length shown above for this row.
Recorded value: 9 in
